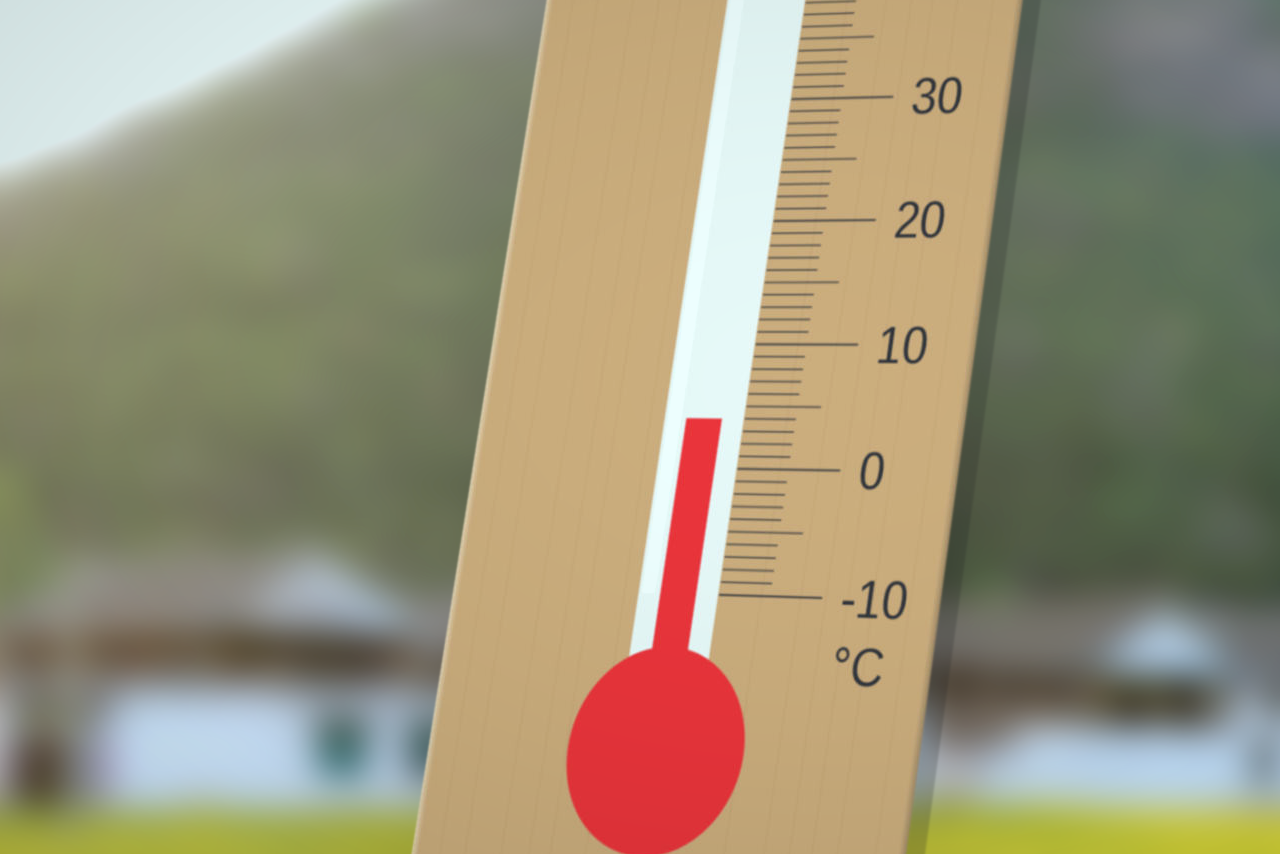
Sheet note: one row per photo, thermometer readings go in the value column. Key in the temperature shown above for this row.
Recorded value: 4 °C
